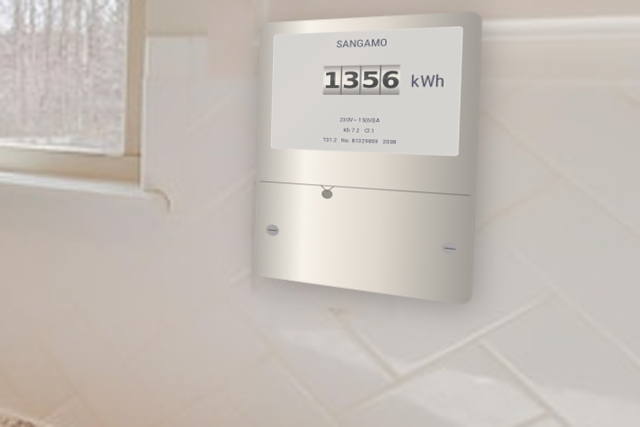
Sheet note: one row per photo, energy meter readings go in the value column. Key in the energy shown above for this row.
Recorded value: 1356 kWh
